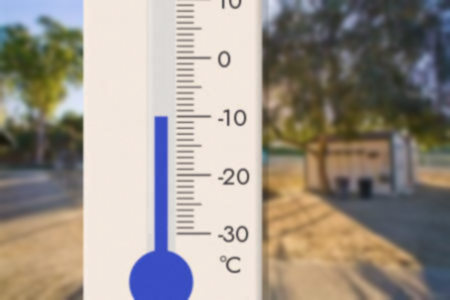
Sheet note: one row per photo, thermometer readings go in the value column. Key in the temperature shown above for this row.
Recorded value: -10 °C
